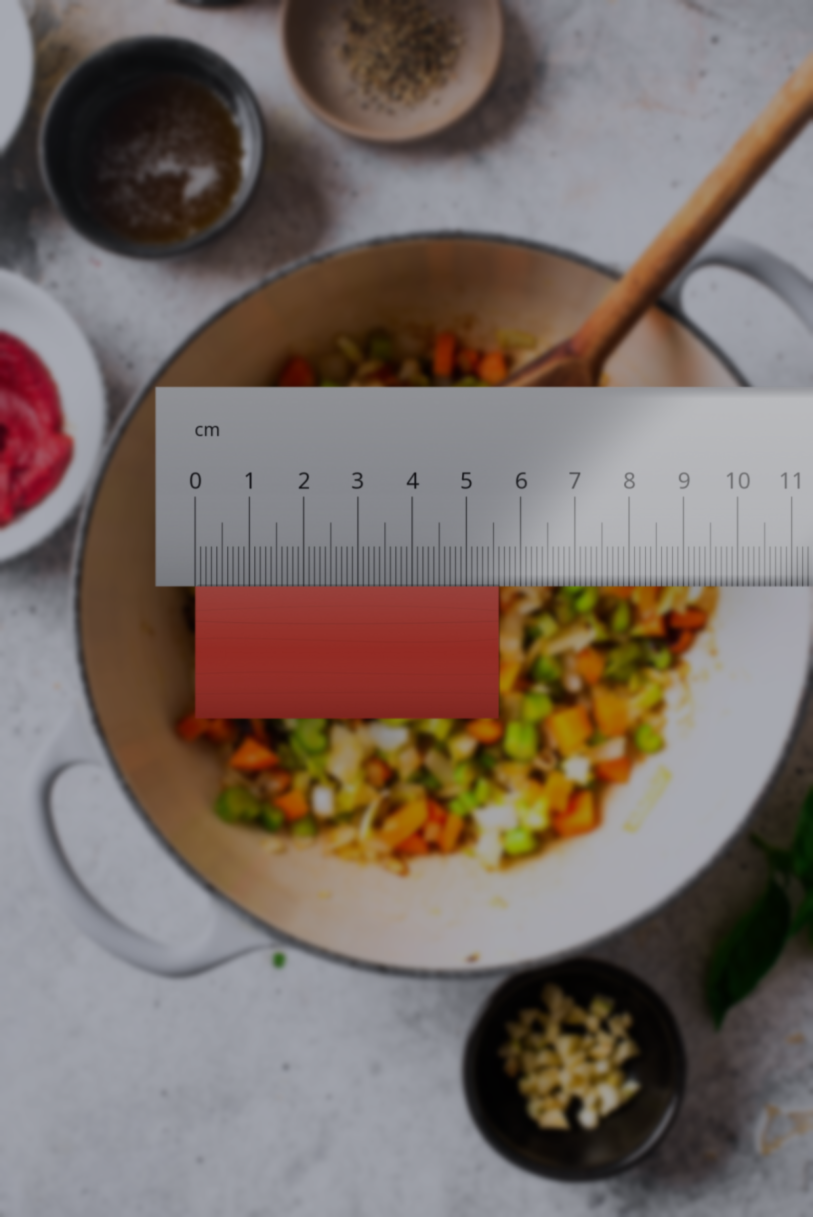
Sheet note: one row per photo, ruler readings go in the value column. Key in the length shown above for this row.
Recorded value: 5.6 cm
